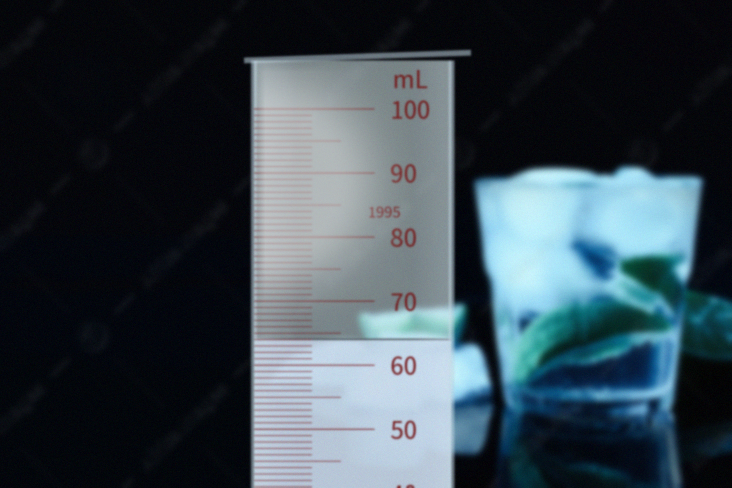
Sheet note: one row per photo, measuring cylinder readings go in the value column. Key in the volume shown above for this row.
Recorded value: 64 mL
